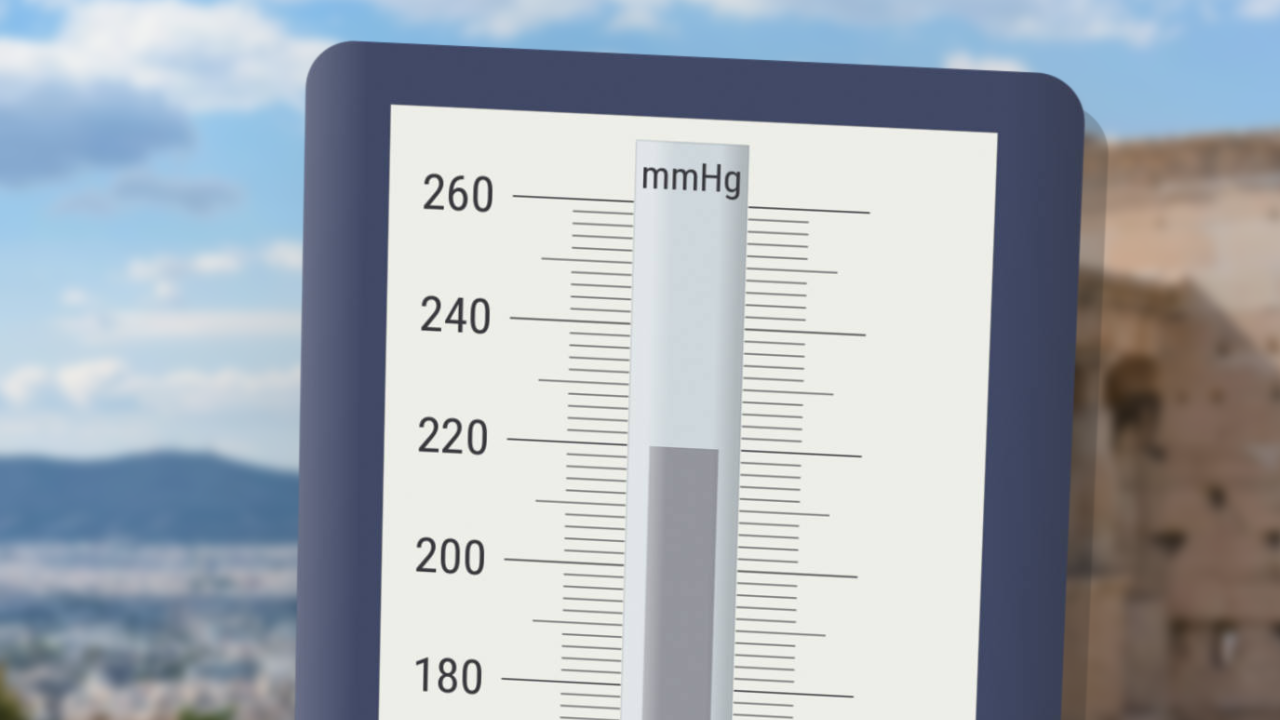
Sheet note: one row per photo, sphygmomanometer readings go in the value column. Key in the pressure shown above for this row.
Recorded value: 220 mmHg
